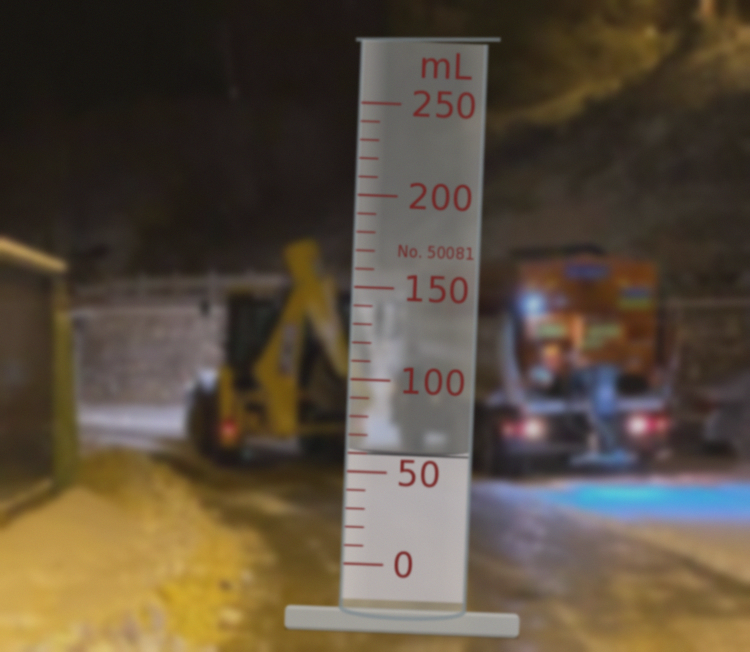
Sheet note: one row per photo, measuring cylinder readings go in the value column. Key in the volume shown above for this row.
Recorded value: 60 mL
